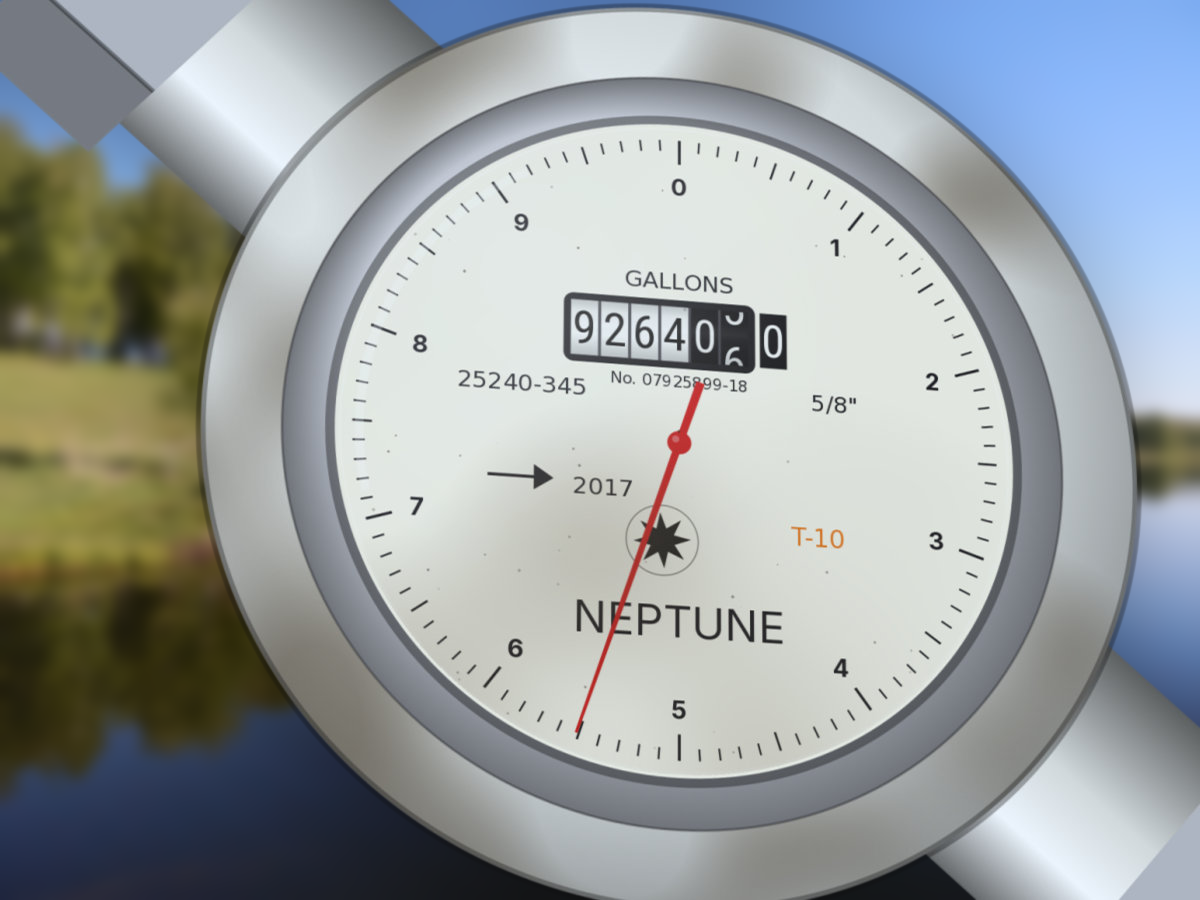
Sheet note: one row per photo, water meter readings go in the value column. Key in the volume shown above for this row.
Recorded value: 9264055.5 gal
